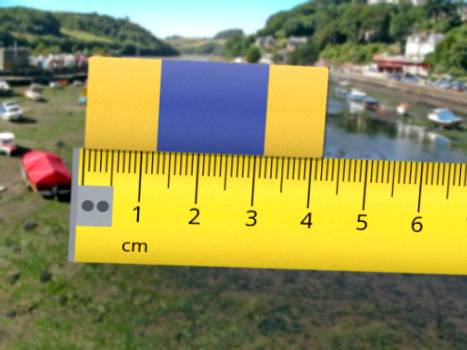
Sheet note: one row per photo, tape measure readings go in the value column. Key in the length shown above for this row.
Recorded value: 4.2 cm
